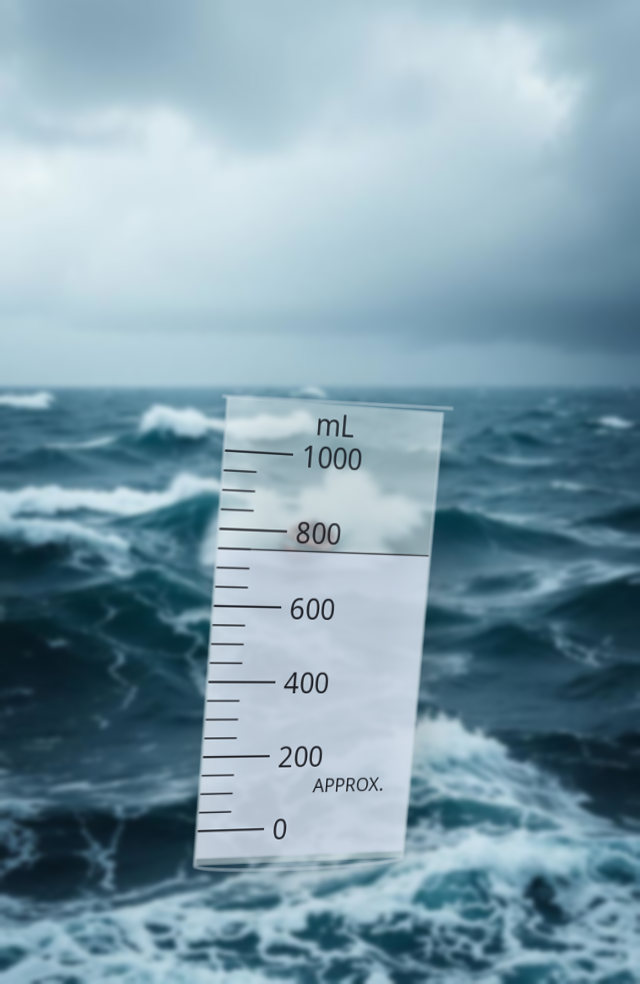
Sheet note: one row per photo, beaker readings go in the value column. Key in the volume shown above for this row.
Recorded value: 750 mL
